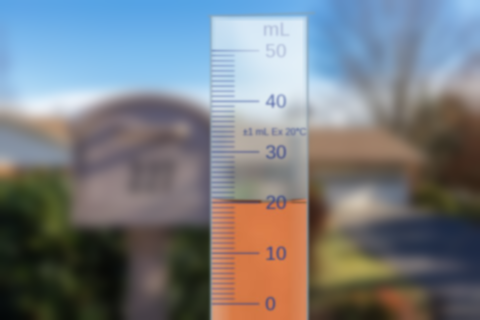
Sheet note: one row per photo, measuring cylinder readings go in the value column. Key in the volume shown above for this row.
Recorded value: 20 mL
